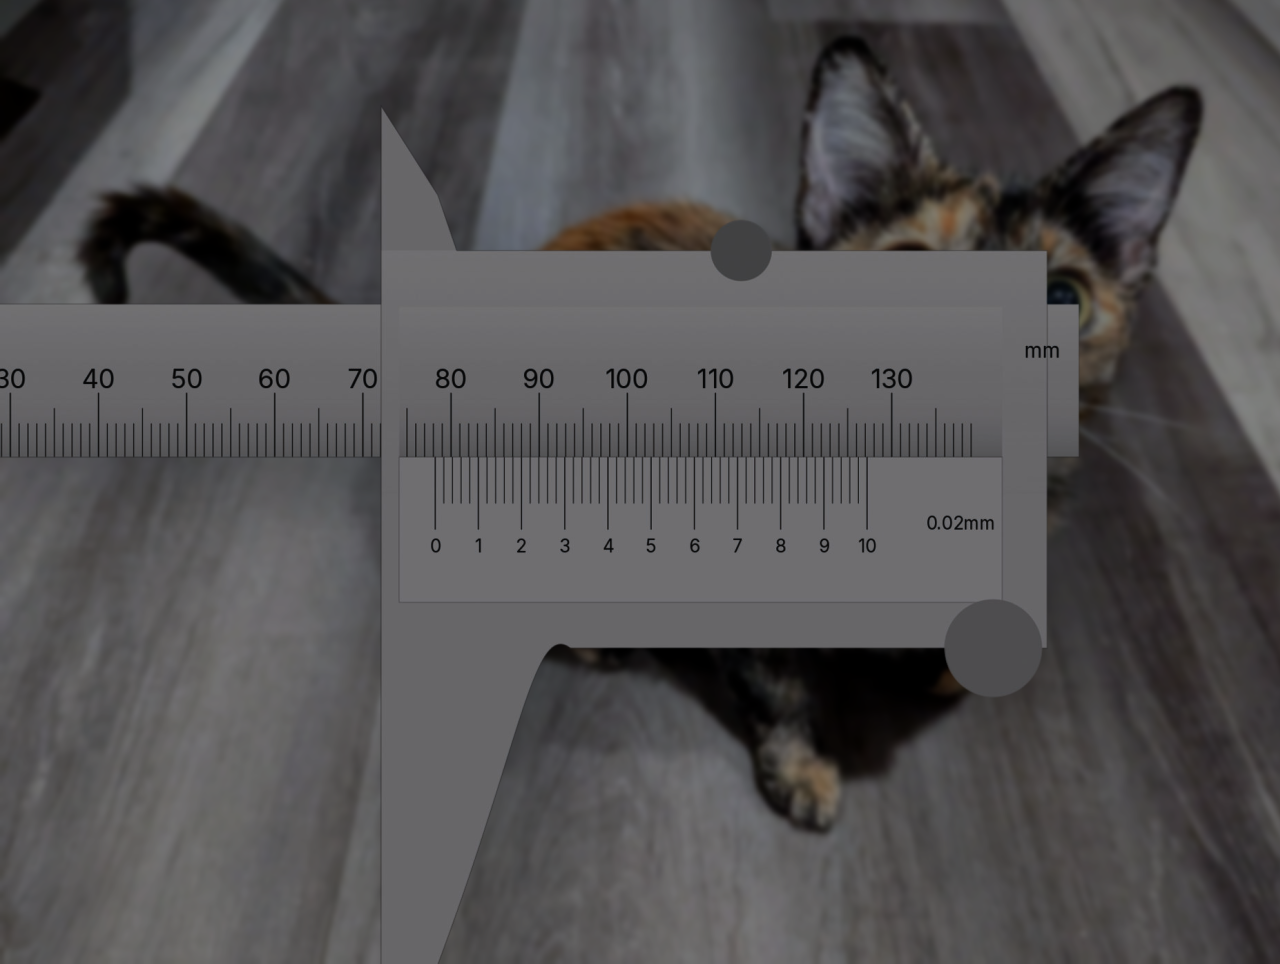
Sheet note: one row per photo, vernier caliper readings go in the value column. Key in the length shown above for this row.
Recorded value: 78.2 mm
